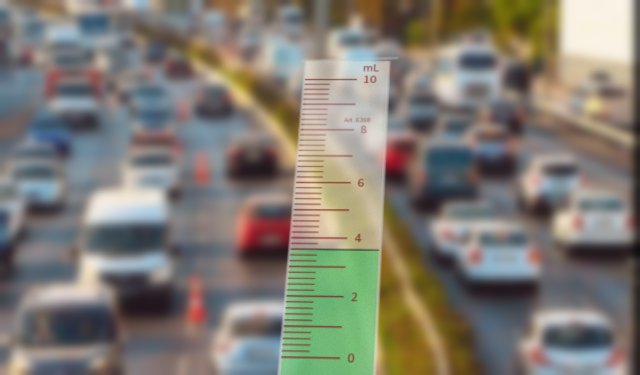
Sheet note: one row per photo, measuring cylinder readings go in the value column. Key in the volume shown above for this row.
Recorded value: 3.6 mL
